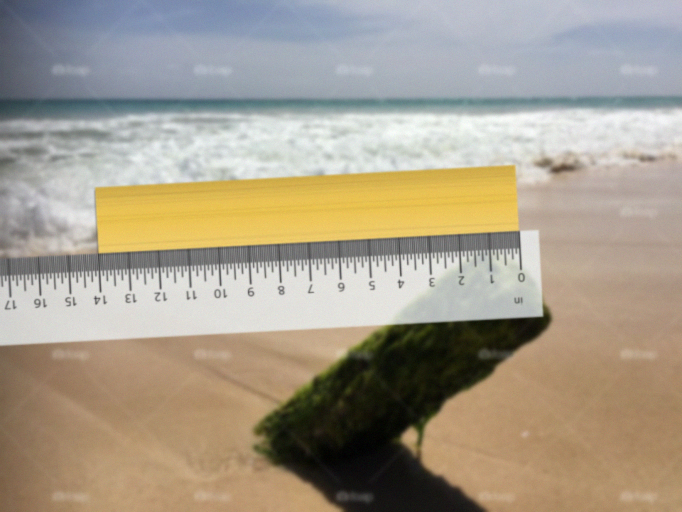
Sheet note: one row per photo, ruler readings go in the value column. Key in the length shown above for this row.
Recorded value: 14 in
